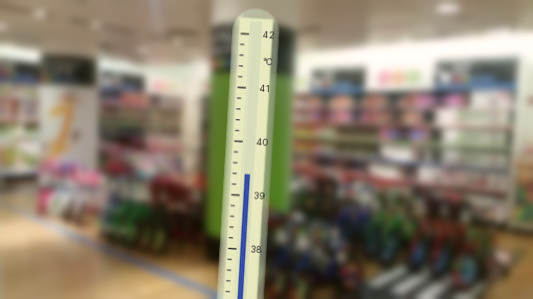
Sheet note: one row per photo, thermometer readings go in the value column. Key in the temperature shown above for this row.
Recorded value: 39.4 °C
